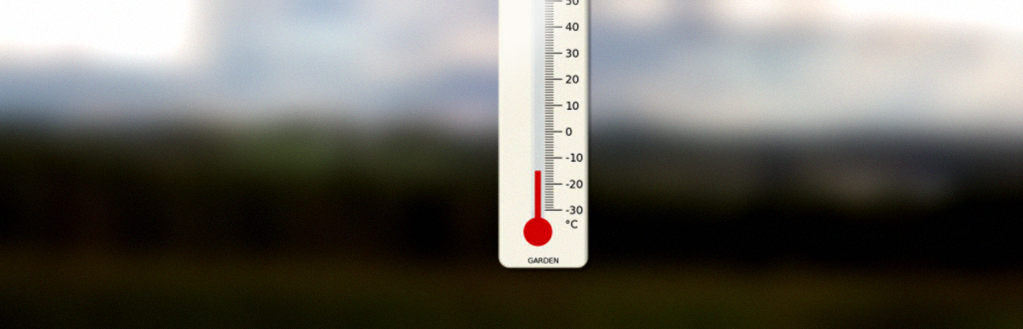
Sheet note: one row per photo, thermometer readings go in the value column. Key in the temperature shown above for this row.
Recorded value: -15 °C
